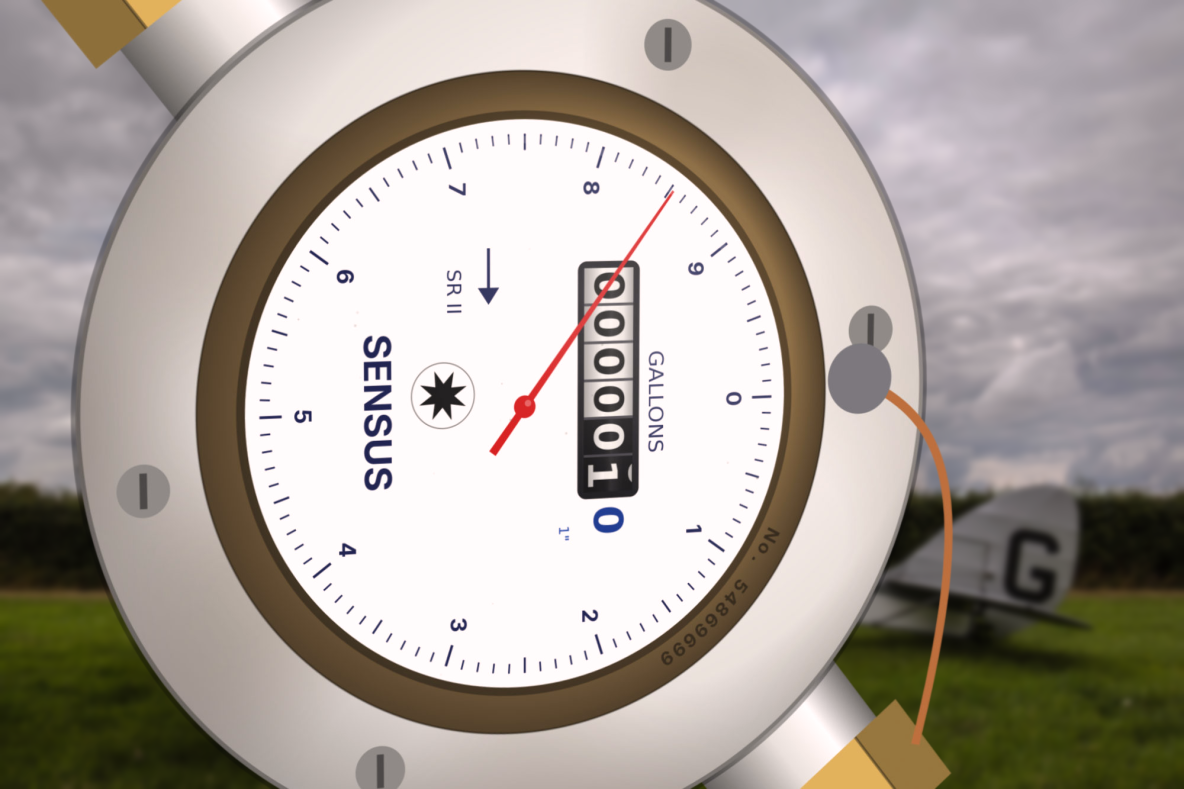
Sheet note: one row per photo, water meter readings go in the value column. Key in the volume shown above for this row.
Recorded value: 8.5 gal
